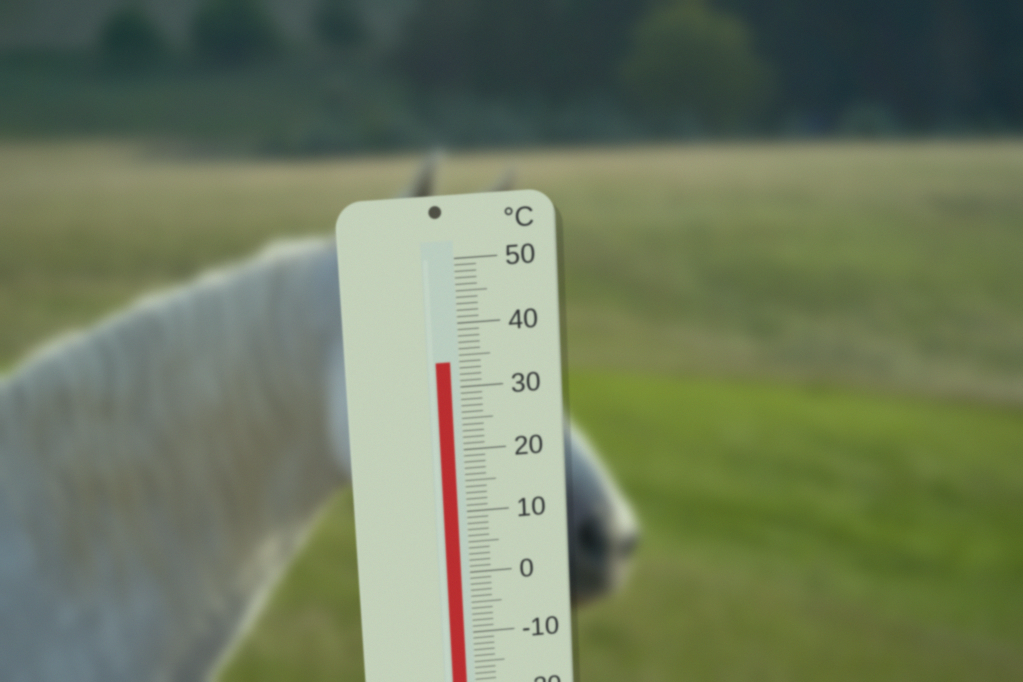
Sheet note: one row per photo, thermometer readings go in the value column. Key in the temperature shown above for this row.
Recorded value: 34 °C
